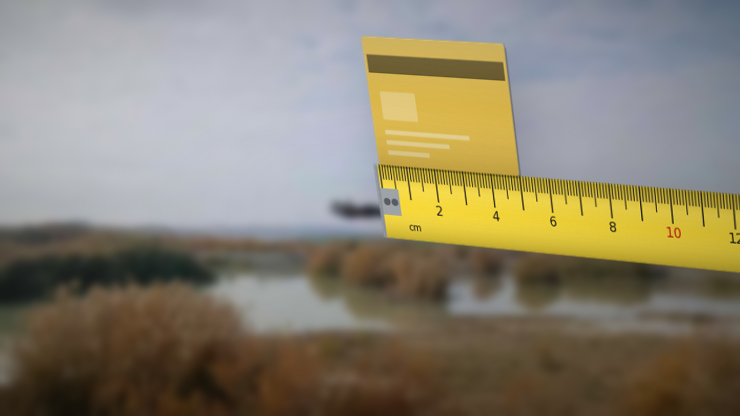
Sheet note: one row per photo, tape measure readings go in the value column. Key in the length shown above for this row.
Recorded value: 5 cm
